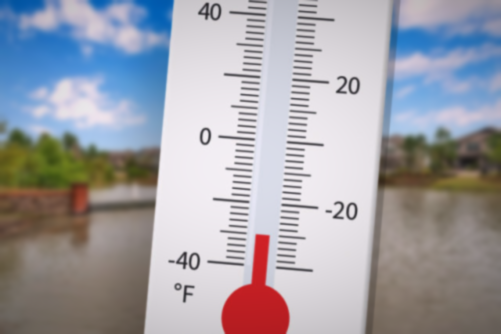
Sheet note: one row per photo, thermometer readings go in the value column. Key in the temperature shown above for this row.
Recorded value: -30 °F
